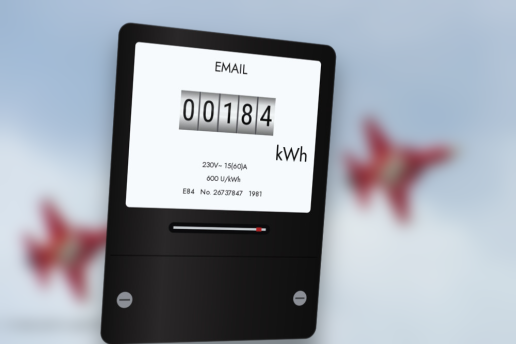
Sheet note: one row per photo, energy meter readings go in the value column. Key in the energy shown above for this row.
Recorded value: 184 kWh
